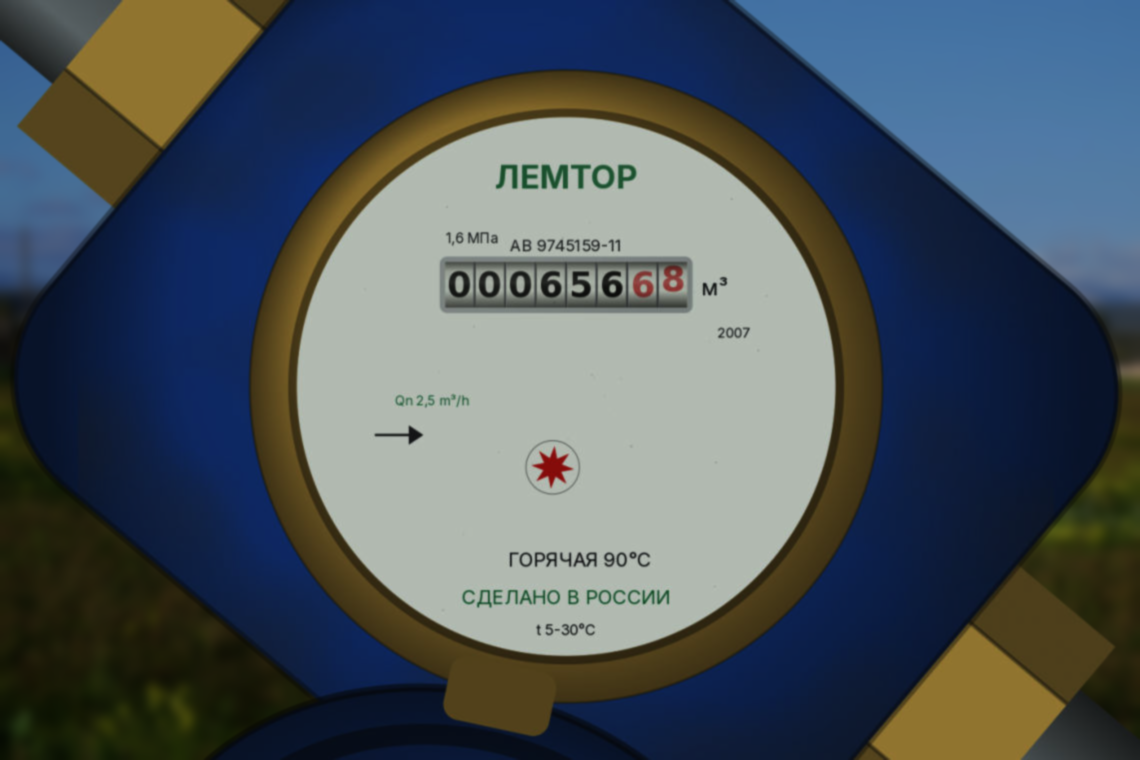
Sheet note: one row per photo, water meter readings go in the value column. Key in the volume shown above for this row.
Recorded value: 656.68 m³
